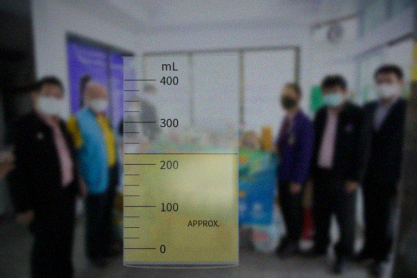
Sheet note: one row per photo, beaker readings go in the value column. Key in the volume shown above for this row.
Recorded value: 225 mL
